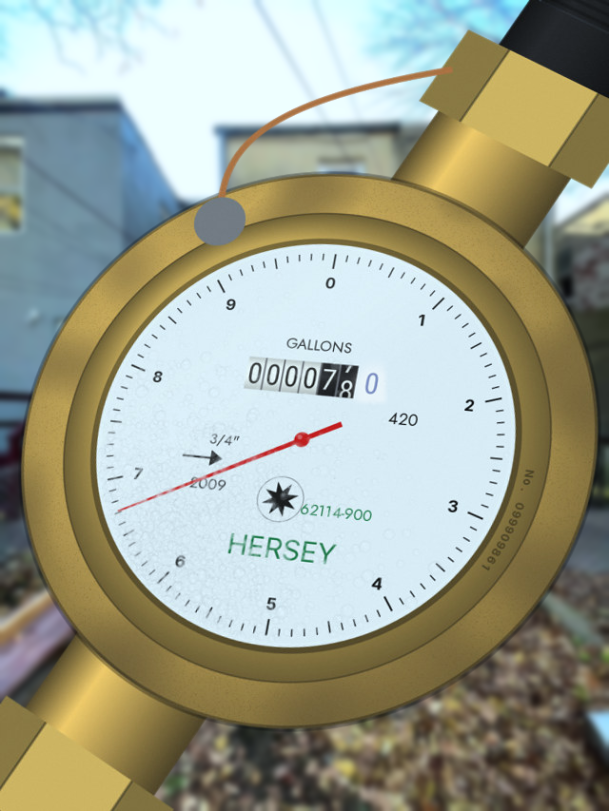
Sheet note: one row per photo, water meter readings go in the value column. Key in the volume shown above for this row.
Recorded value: 776.7 gal
